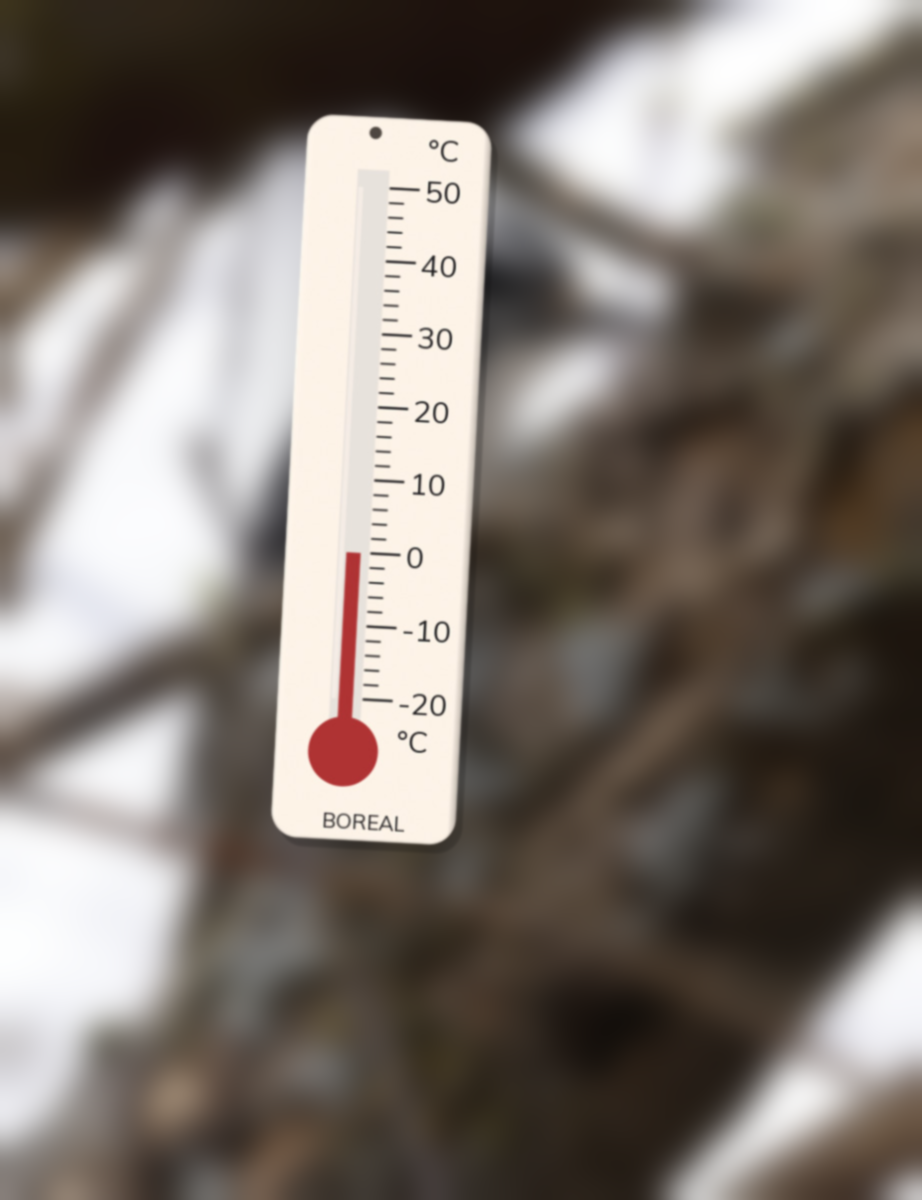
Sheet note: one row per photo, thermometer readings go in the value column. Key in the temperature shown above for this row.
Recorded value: 0 °C
